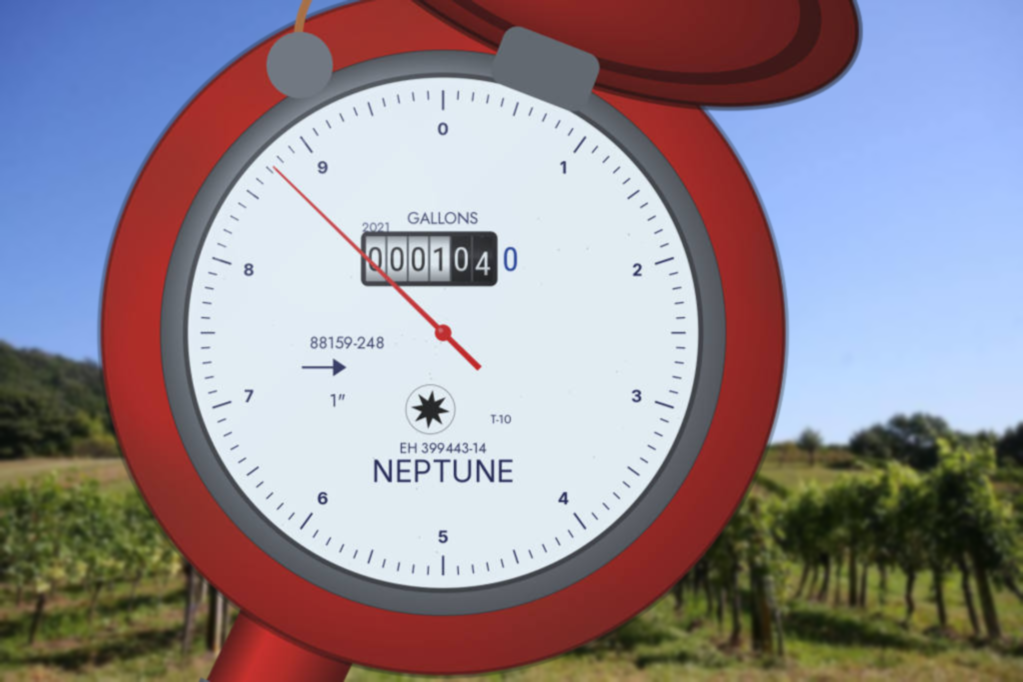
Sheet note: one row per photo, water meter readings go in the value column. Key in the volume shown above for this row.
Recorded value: 1038.7 gal
